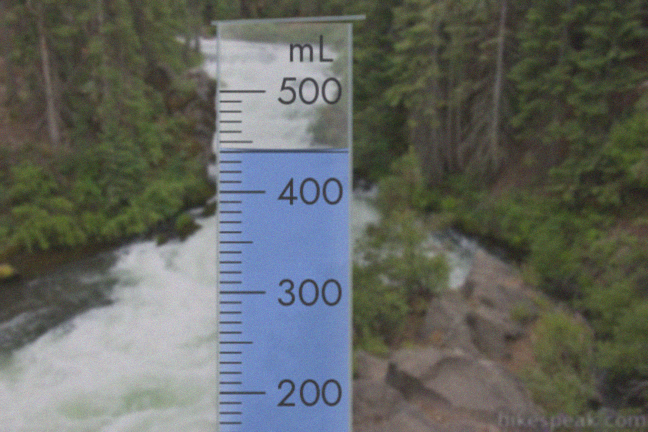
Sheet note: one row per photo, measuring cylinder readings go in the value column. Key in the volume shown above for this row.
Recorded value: 440 mL
